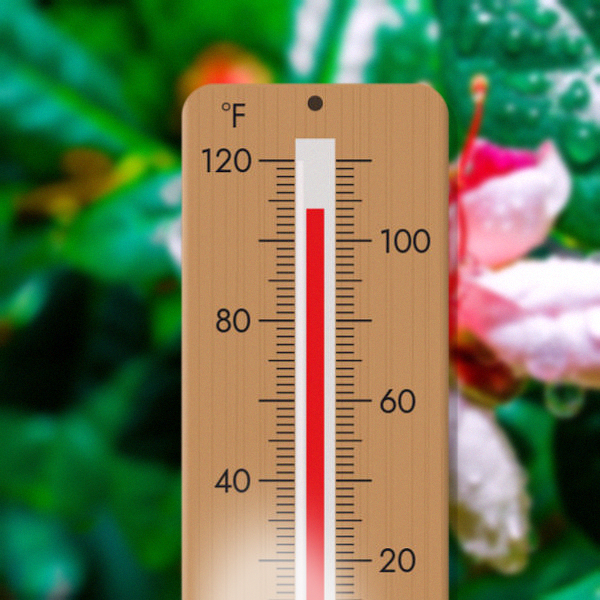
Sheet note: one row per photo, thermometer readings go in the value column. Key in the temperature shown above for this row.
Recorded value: 108 °F
